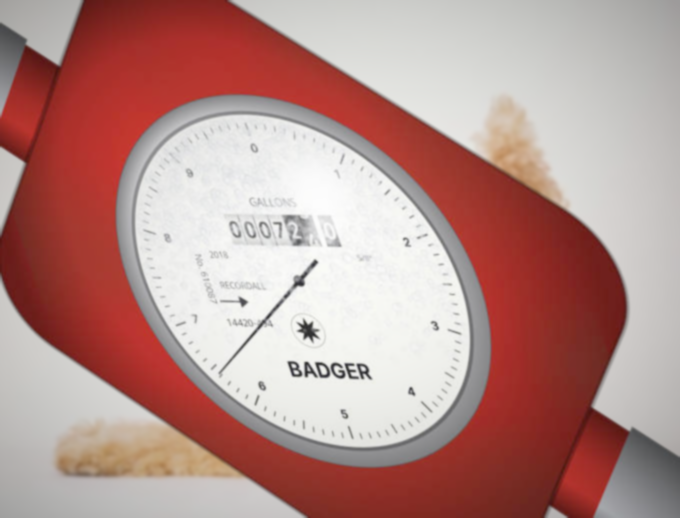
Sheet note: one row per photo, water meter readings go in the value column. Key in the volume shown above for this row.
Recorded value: 7236.4 gal
